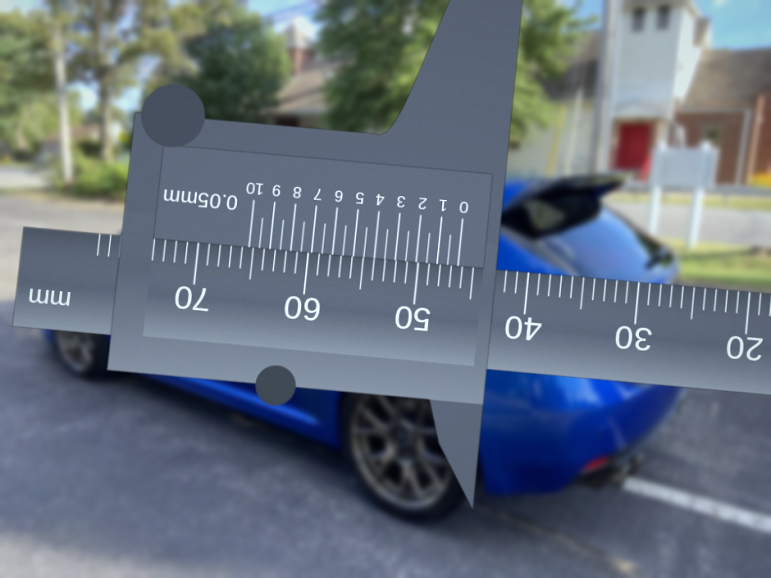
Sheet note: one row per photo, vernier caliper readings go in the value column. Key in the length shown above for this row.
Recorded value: 46.4 mm
